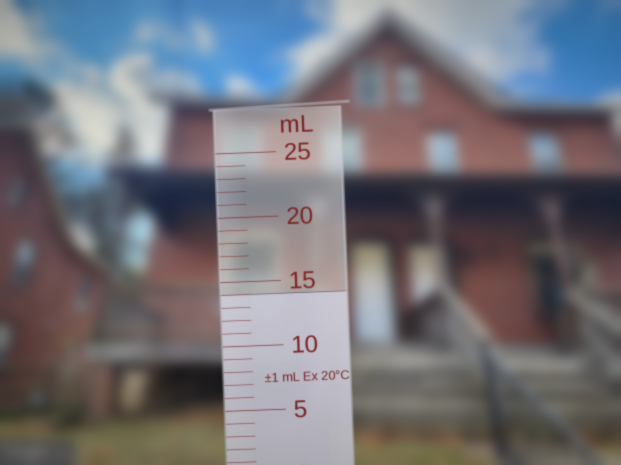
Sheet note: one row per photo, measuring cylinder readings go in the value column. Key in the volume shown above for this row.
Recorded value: 14 mL
